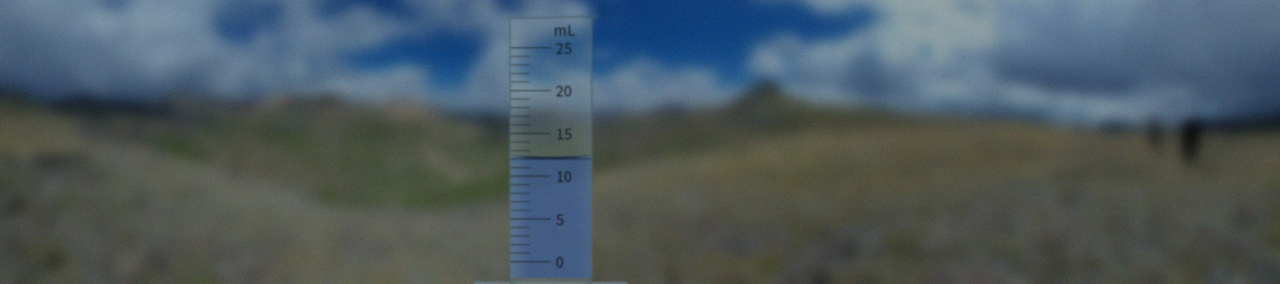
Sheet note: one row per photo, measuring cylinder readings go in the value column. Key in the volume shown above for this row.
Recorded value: 12 mL
